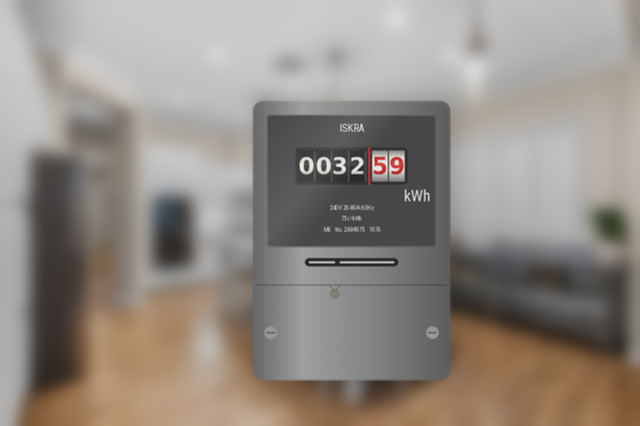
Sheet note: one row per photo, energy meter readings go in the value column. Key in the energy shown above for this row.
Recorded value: 32.59 kWh
